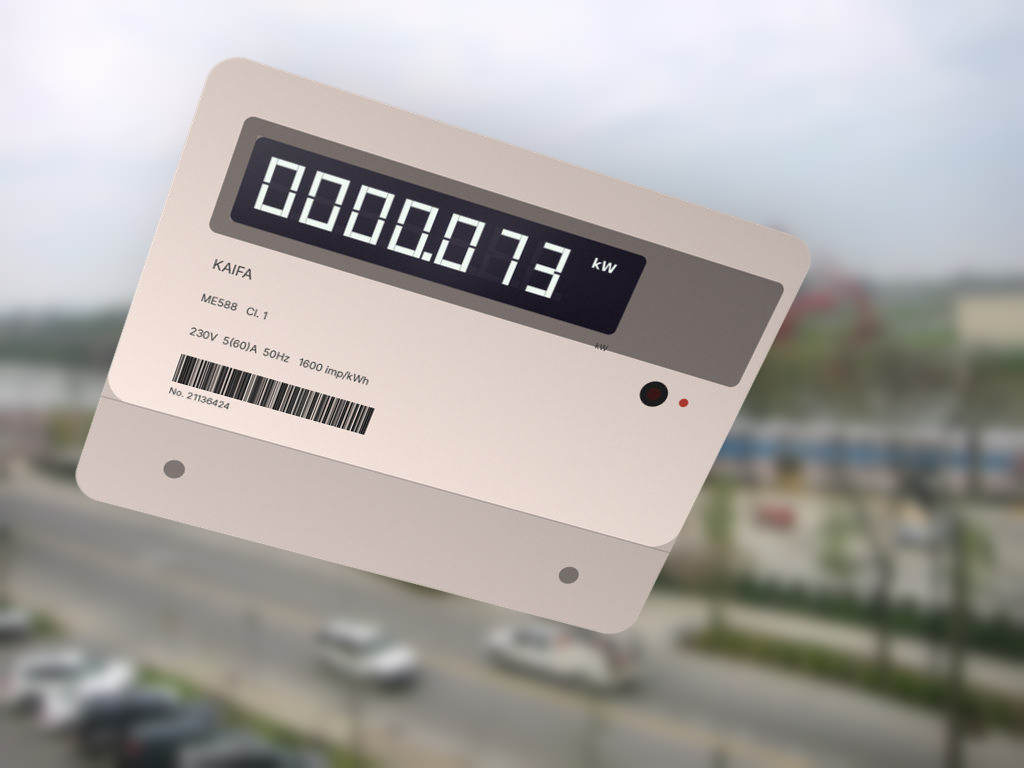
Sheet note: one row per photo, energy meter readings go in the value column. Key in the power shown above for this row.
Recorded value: 0.073 kW
